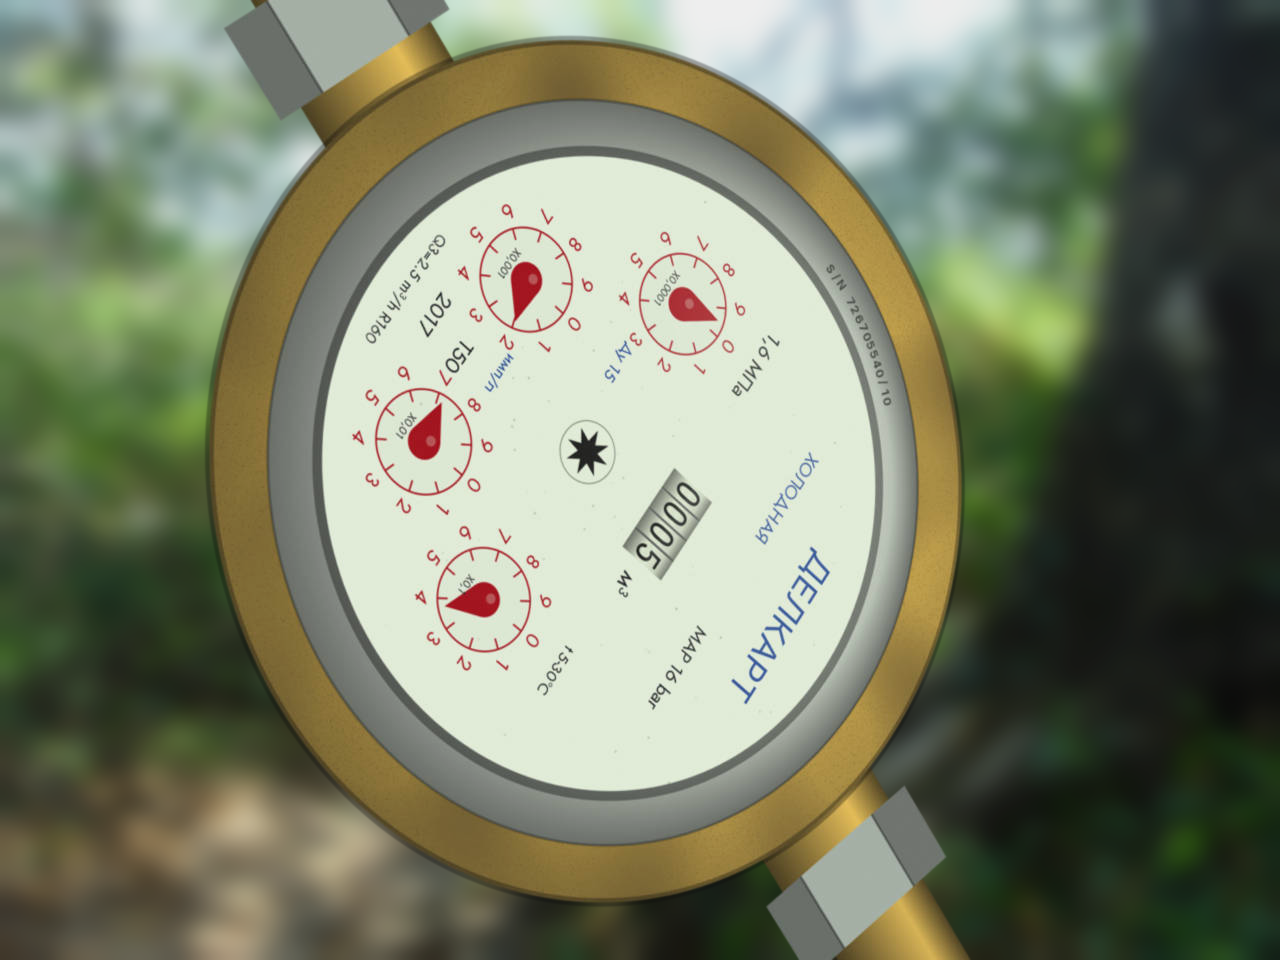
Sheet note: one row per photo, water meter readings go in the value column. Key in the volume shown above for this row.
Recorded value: 5.3719 m³
